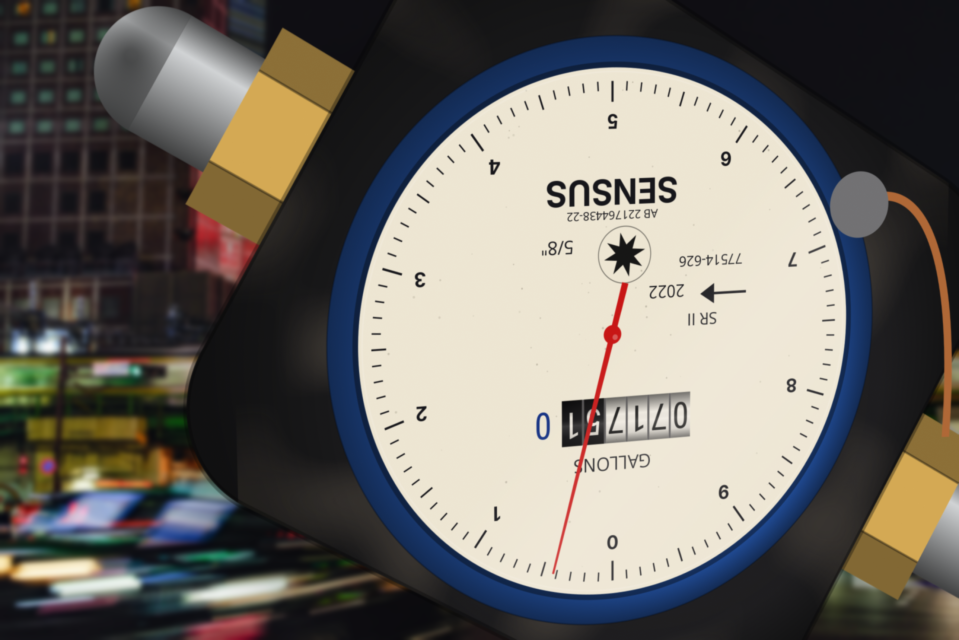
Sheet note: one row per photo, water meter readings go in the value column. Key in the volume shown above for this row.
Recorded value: 717510.4 gal
